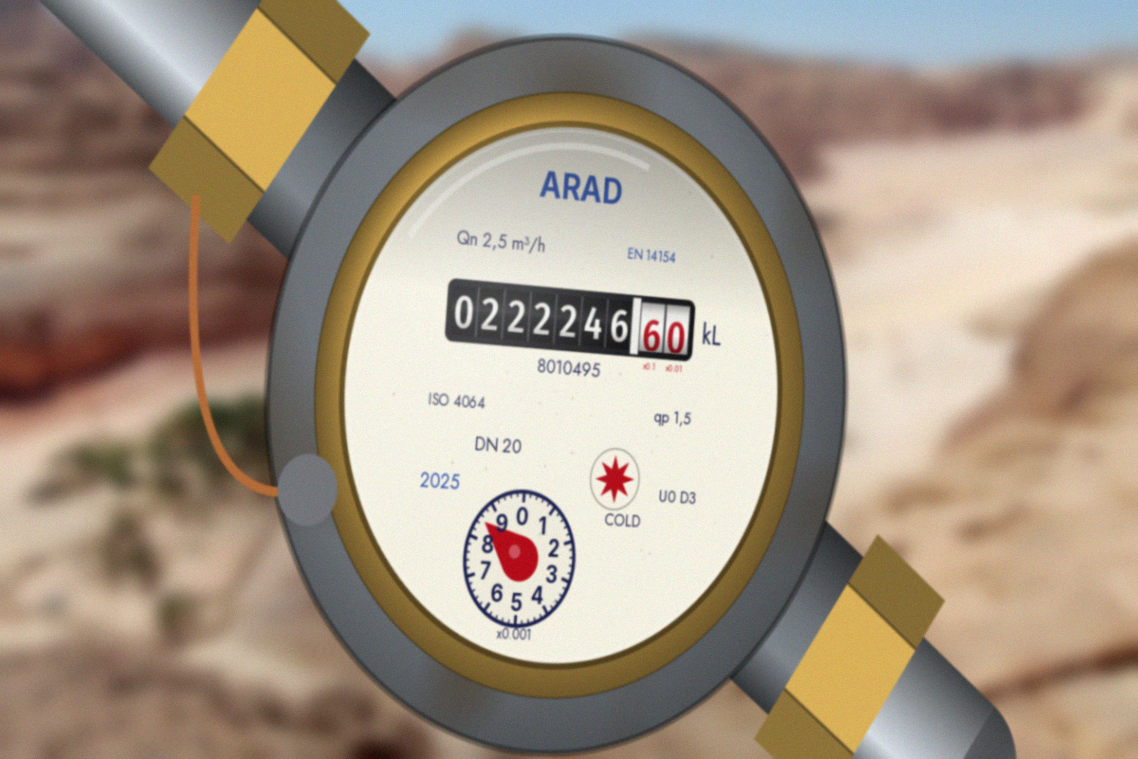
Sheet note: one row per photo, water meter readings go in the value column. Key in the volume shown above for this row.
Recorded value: 222246.598 kL
